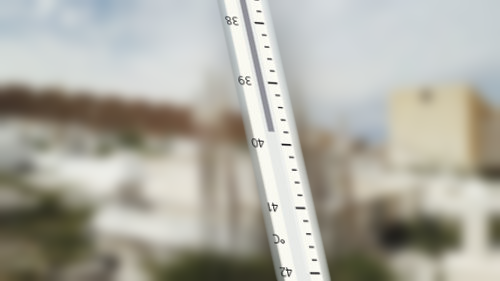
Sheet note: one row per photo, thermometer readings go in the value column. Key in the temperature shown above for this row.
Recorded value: 39.8 °C
